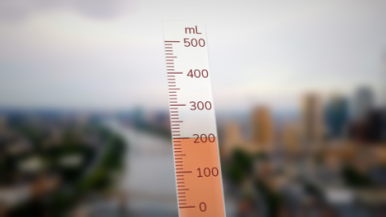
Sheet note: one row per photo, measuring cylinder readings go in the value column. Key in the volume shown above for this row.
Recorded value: 200 mL
